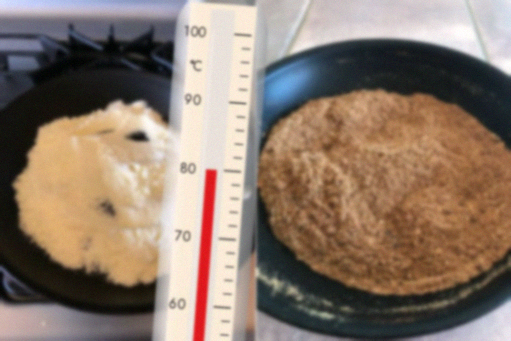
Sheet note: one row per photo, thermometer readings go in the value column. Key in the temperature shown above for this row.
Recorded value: 80 °C
